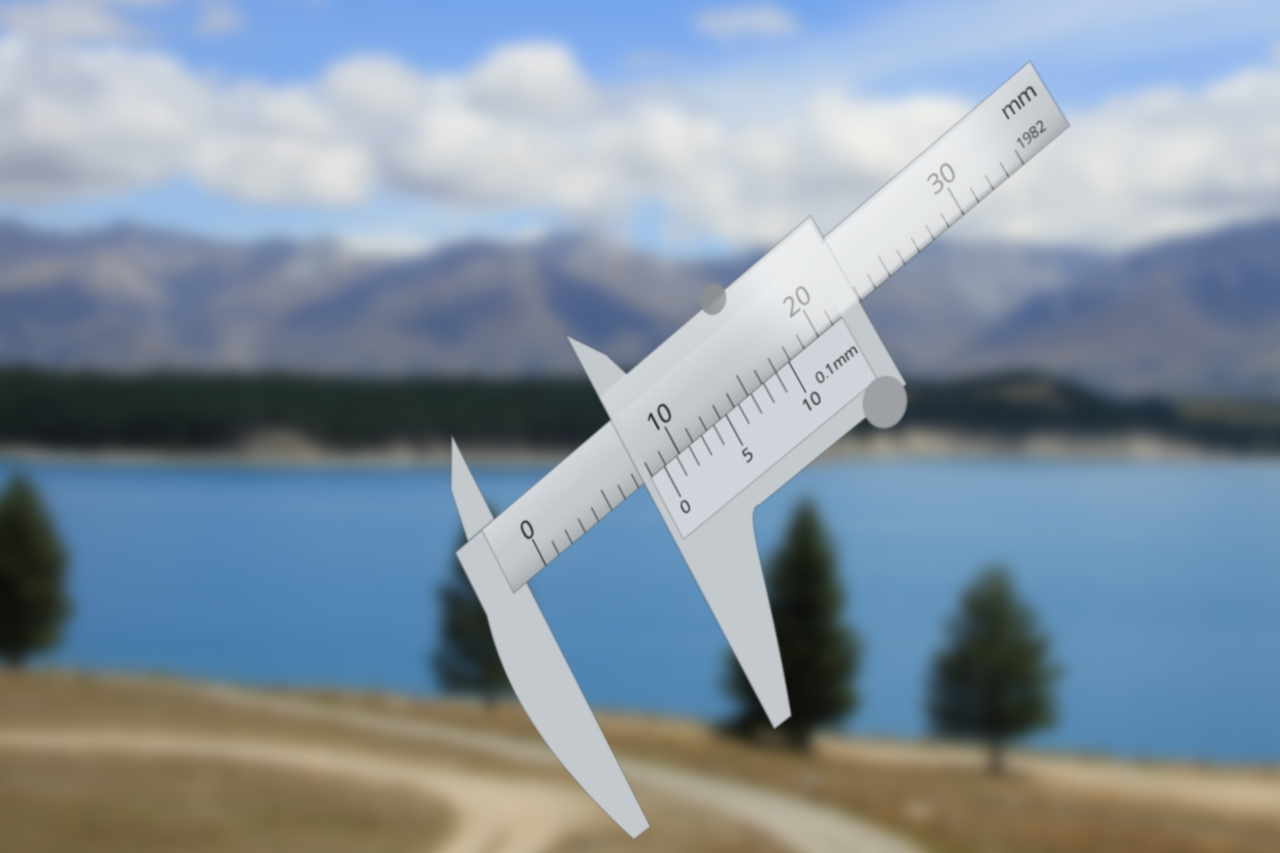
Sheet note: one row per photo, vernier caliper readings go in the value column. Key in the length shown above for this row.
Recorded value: 8.9 mm
